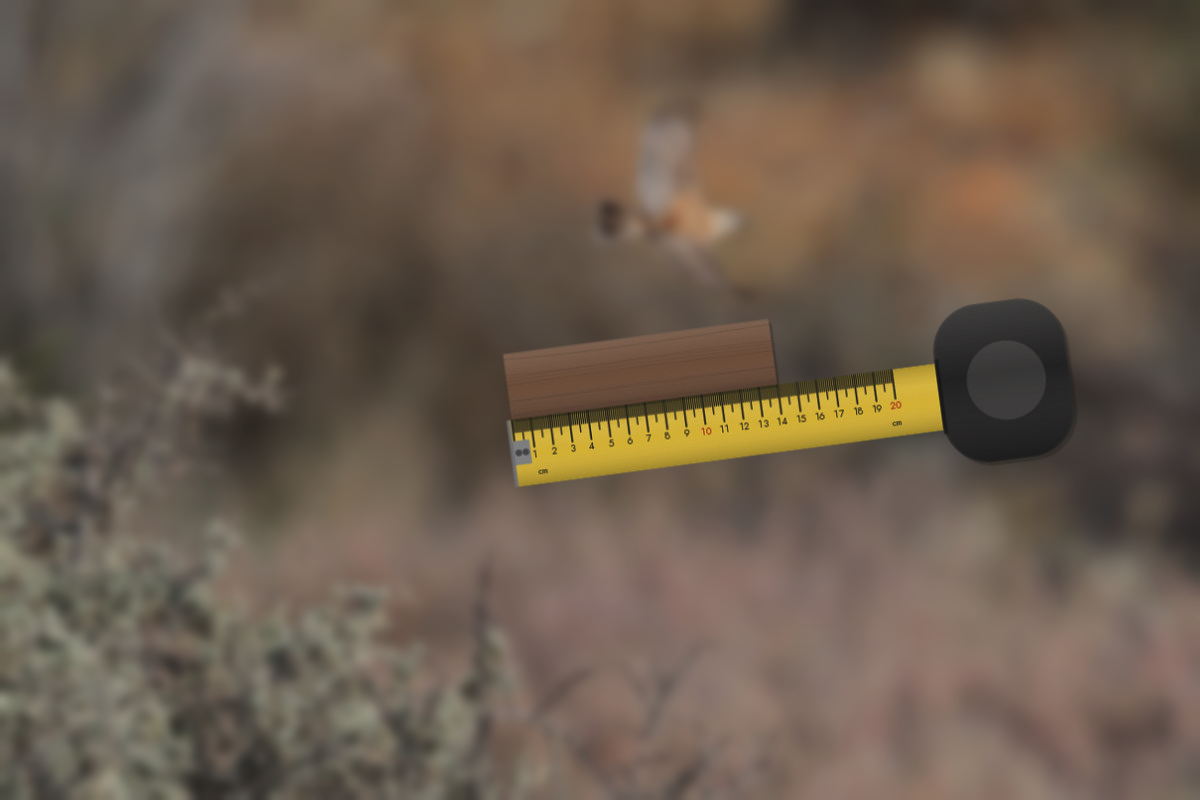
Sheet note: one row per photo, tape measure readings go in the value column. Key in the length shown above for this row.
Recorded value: 14 cm
